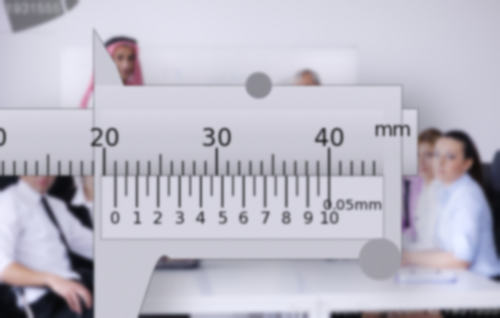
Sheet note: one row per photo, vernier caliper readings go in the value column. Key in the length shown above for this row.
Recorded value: 21.0 mm
